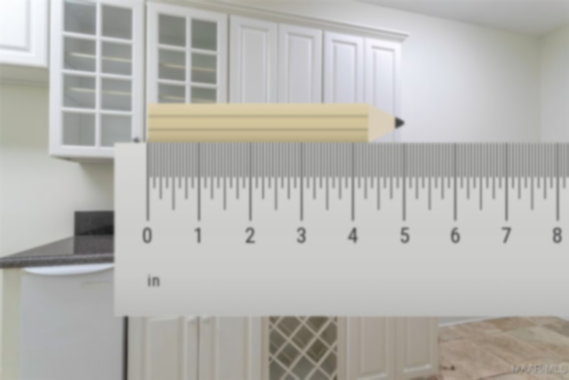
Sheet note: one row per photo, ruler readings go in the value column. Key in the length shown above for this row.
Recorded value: 5 in
